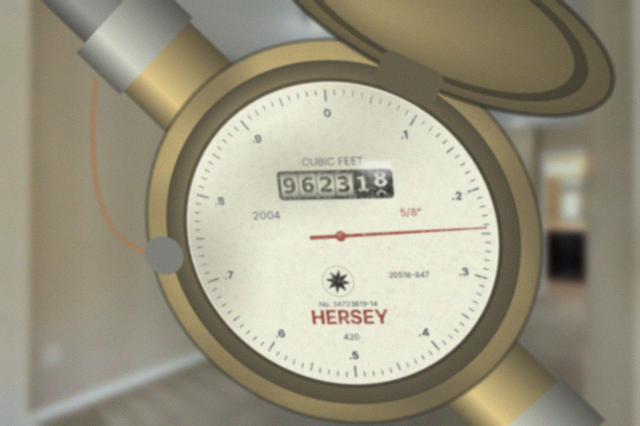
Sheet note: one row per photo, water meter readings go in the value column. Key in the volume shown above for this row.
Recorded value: 962318.24 ft³
